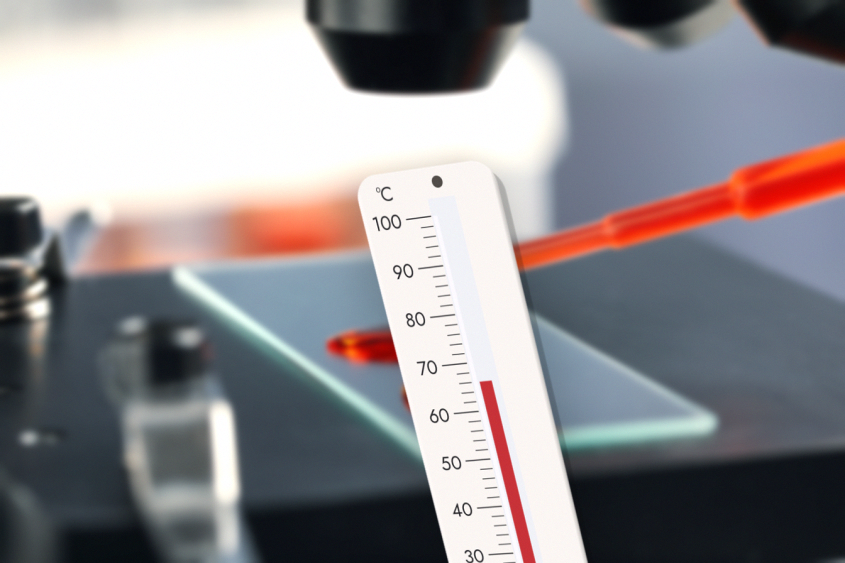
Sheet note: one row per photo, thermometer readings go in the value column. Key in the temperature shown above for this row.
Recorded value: 66 °C
